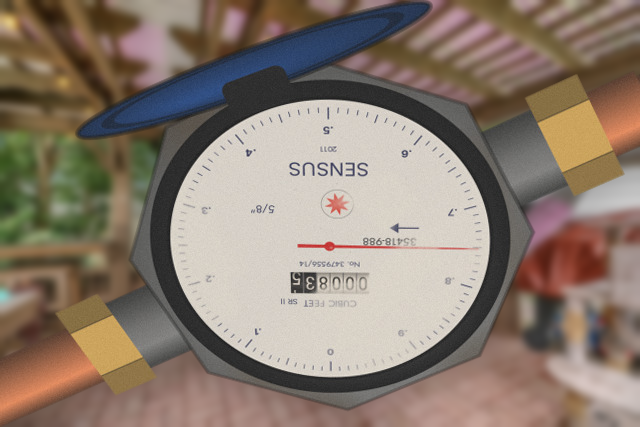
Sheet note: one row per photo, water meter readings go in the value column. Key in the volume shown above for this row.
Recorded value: 834.75 ft³
